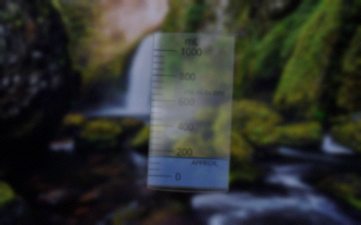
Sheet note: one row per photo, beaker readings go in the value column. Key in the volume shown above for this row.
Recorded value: 150 mL
